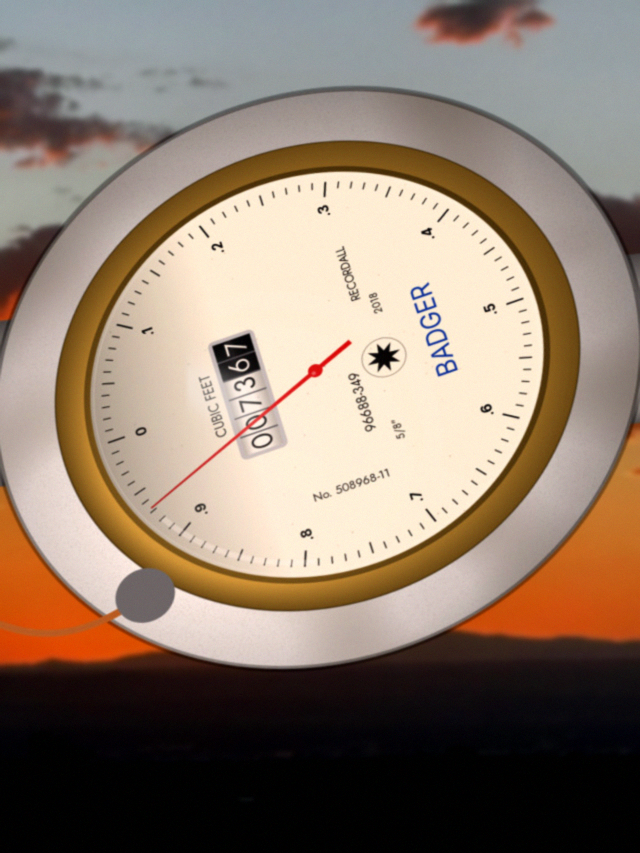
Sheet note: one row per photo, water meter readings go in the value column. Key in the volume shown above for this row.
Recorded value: 7366.93 ft³
